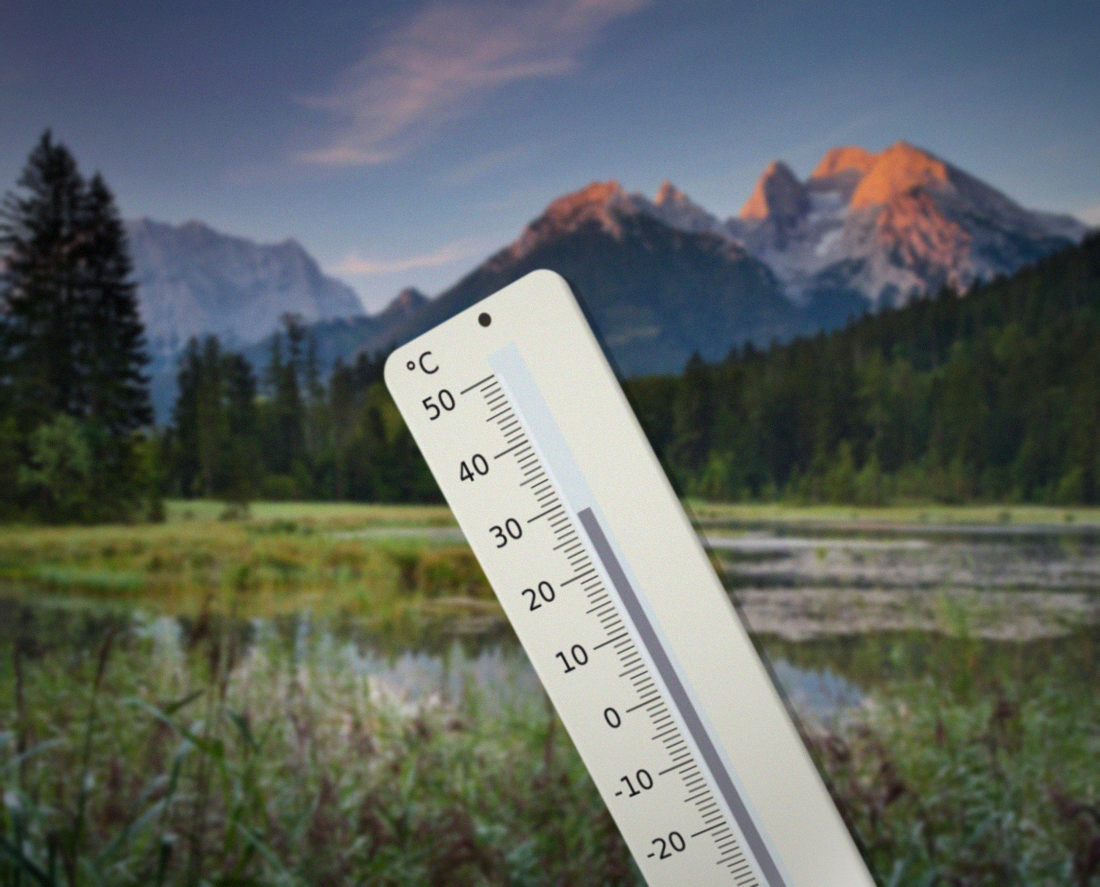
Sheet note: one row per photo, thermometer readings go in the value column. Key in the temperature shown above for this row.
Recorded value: 28 °C
